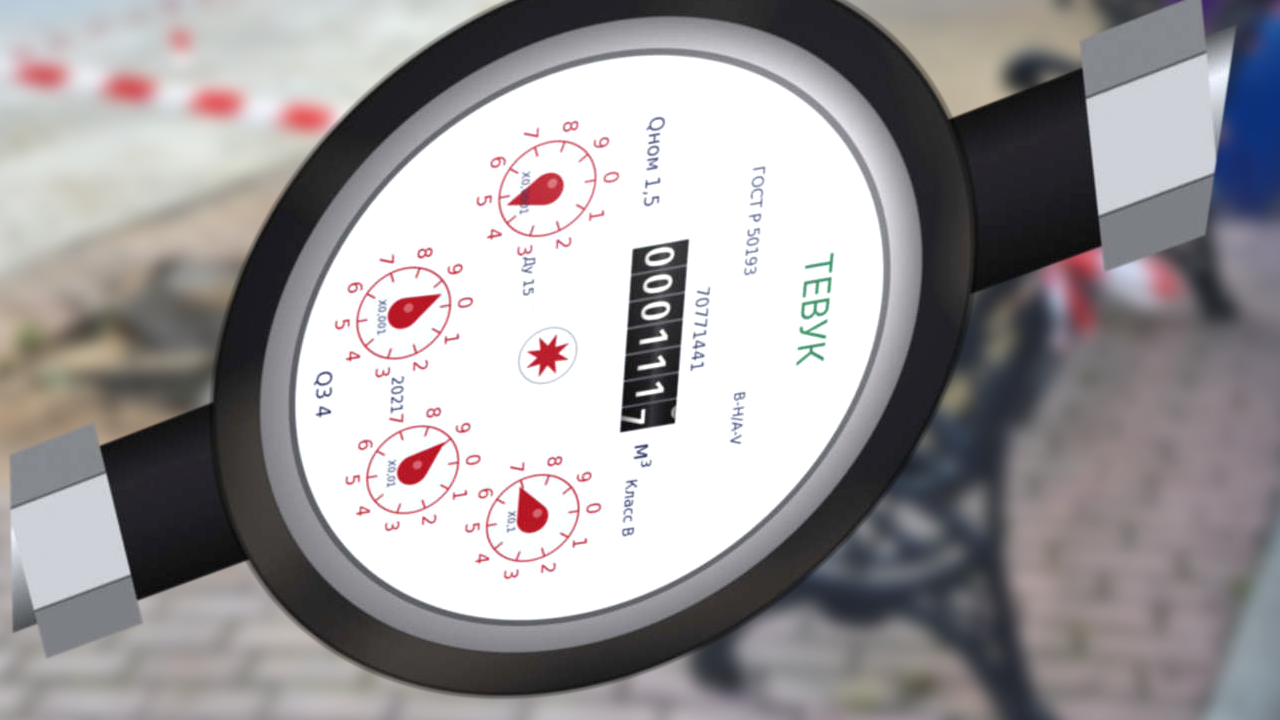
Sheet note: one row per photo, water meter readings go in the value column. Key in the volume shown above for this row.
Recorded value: 1116.6894 m³
